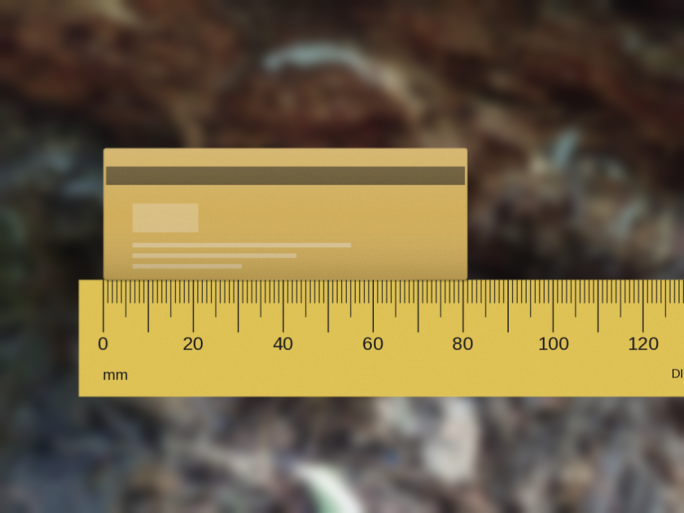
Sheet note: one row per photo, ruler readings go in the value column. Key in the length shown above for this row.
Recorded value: 81 mm
